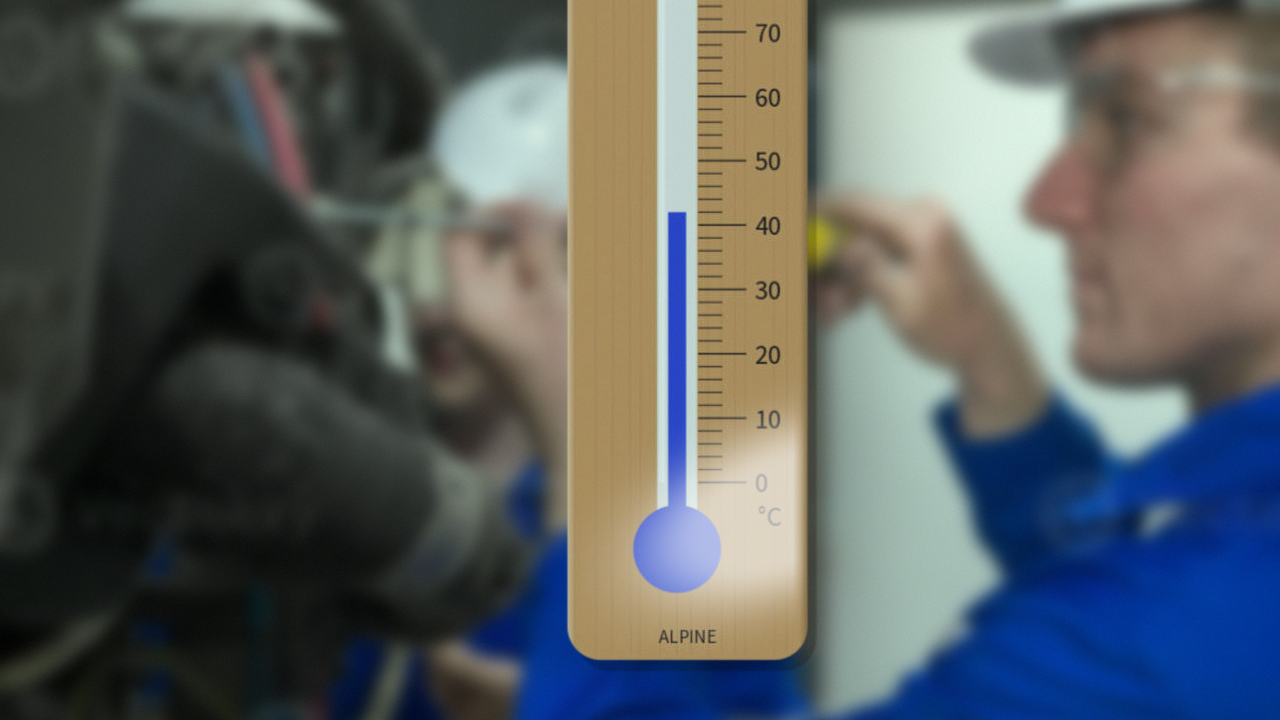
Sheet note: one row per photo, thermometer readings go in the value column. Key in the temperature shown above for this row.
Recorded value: 42 °C
